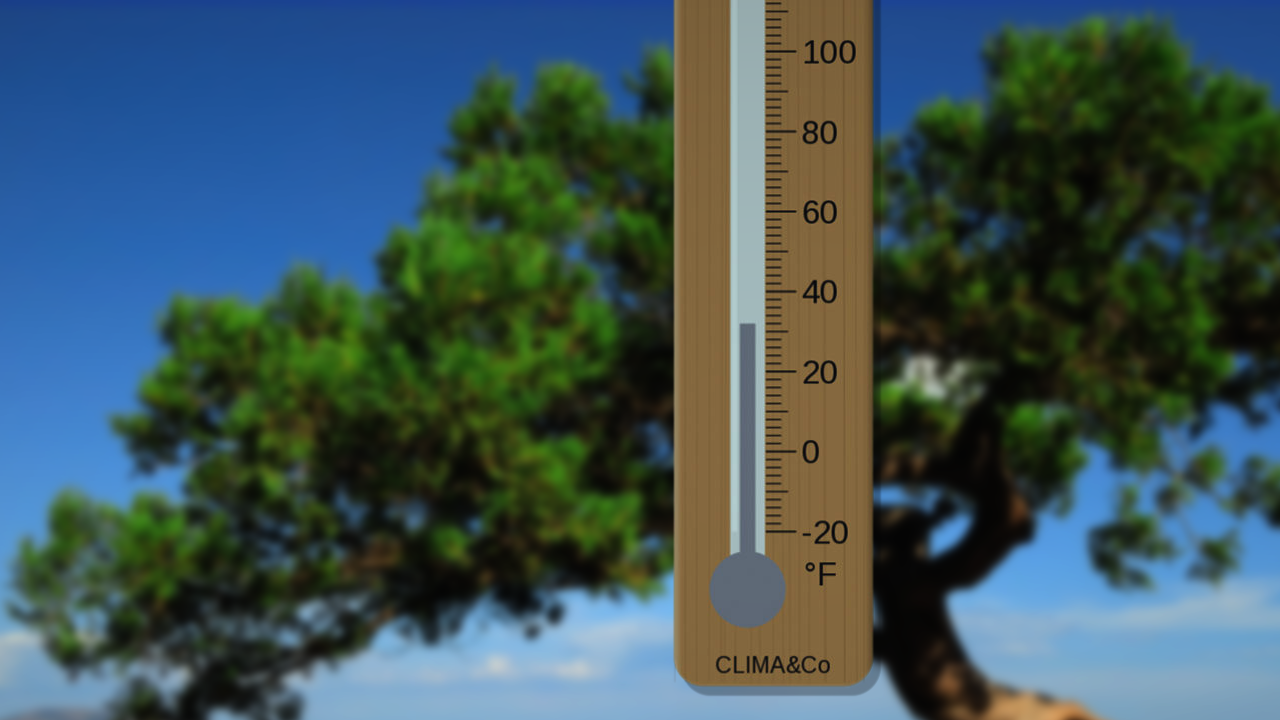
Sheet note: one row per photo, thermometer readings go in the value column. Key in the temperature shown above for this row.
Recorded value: 32 °F
